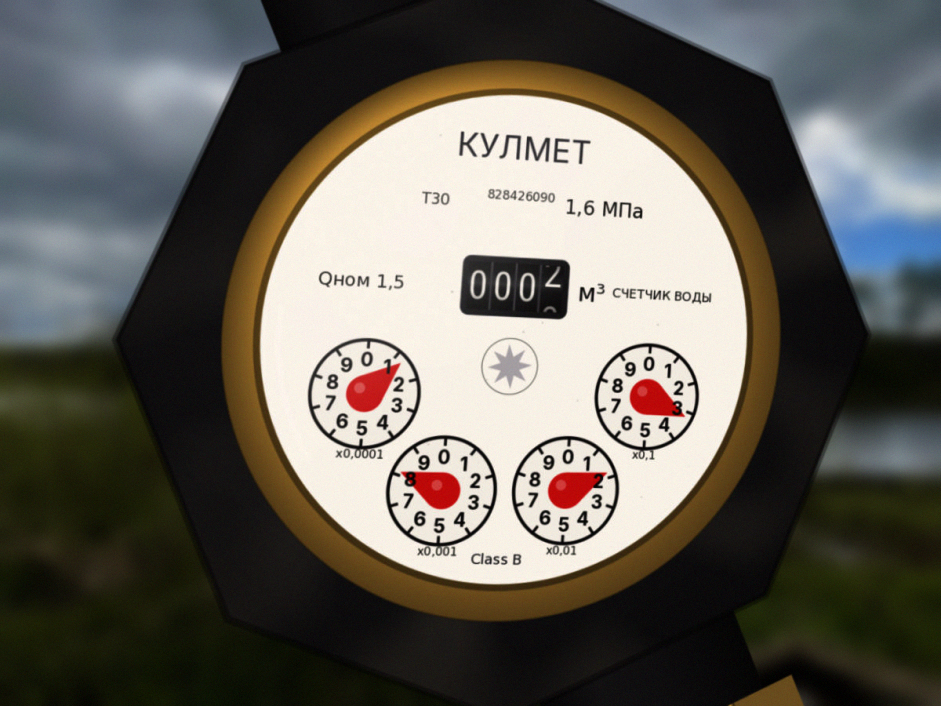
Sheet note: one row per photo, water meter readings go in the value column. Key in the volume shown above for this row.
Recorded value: 2.3181 m³
